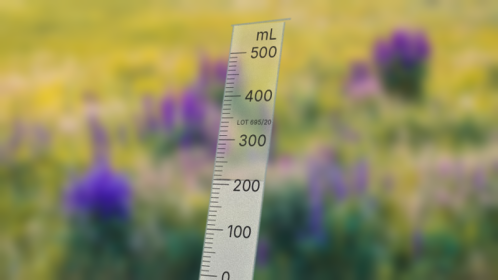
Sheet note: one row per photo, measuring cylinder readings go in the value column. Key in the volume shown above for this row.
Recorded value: 210 mL
